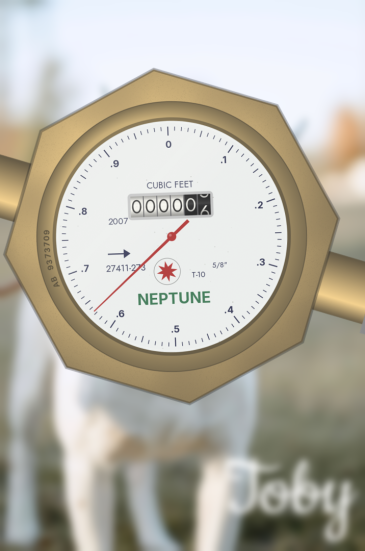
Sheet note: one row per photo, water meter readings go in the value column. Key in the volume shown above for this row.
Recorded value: 5.63 ft³
